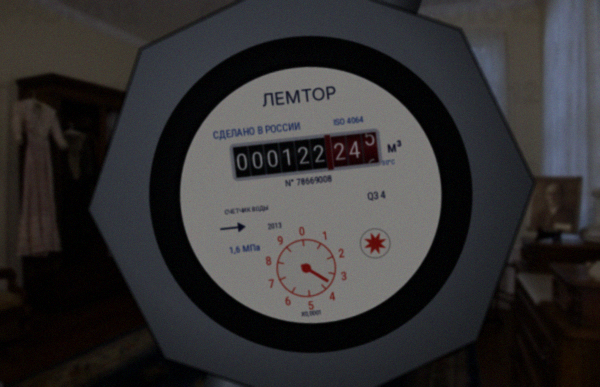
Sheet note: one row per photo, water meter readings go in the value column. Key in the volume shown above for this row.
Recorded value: 122.2453 m³
